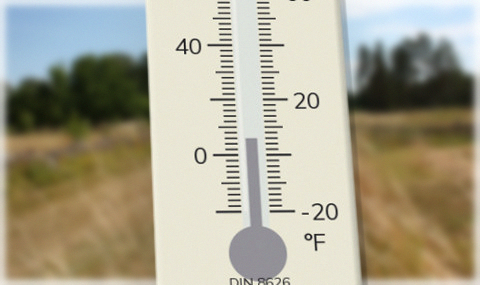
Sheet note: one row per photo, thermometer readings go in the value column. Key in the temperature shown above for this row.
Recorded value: 6 °F
